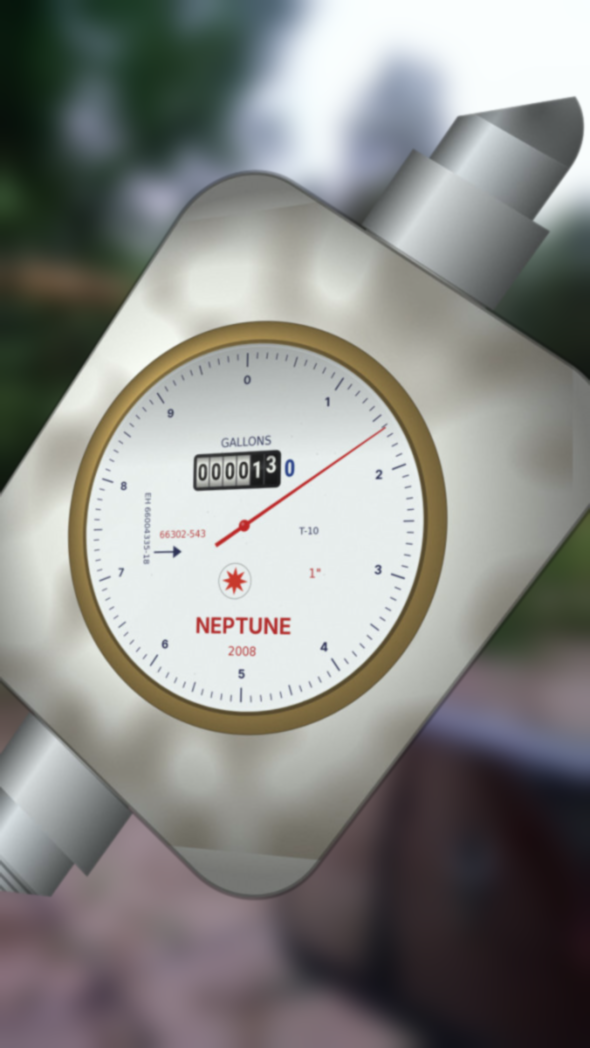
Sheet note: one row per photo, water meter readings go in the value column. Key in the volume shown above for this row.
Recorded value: 131.6 gal
